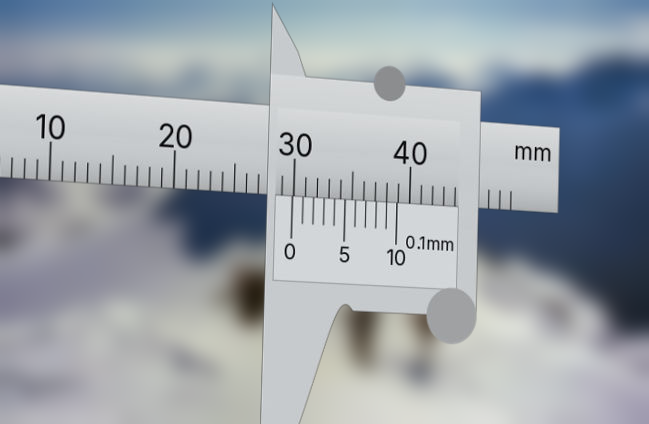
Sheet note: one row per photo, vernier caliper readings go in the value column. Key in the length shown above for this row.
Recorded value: 29.9 mm
